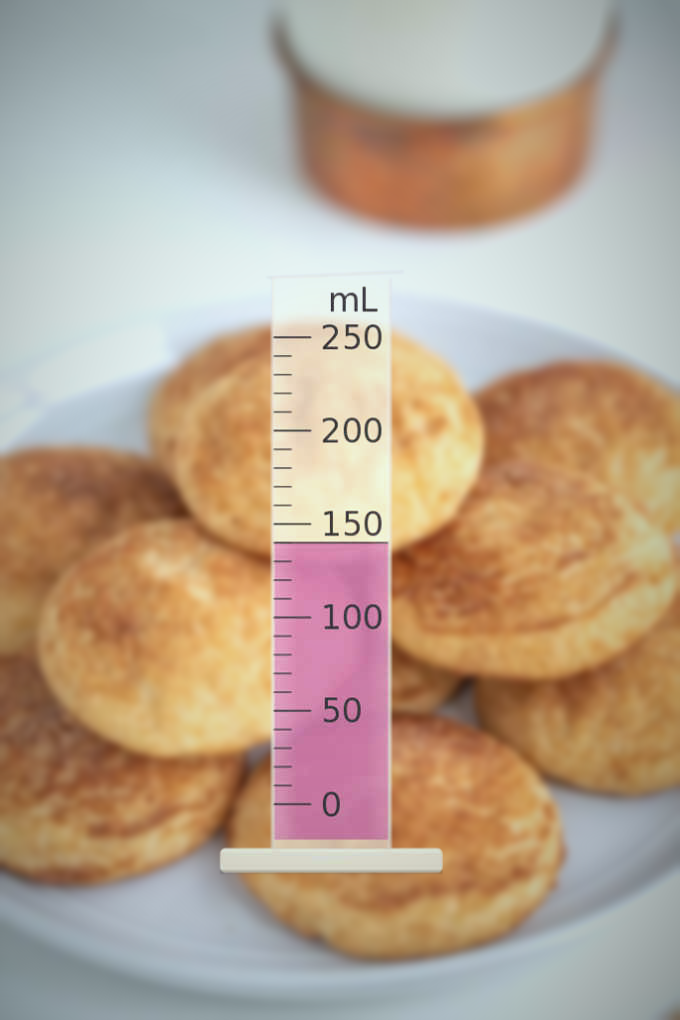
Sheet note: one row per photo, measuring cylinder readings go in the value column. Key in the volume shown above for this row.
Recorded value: 140 mL
